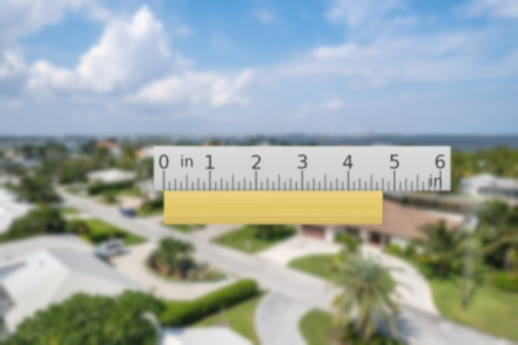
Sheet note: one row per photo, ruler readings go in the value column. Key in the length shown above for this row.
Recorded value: 4.75 in
